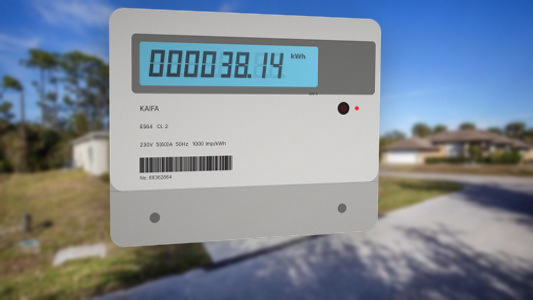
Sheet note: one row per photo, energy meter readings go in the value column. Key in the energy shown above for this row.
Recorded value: 38.14 kWh
